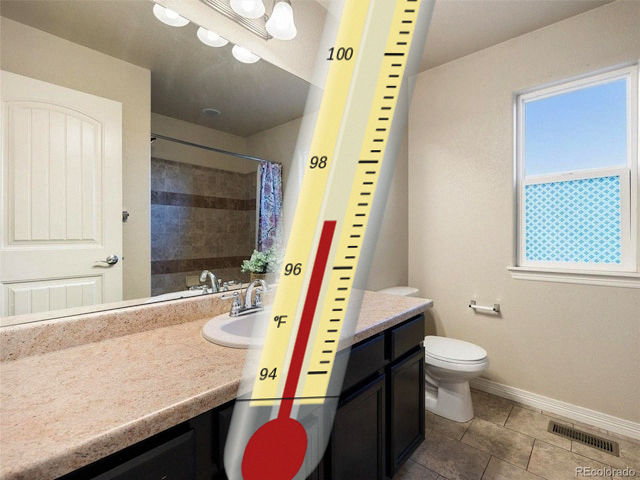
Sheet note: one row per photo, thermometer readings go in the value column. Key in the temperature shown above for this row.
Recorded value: 96.9 °F
